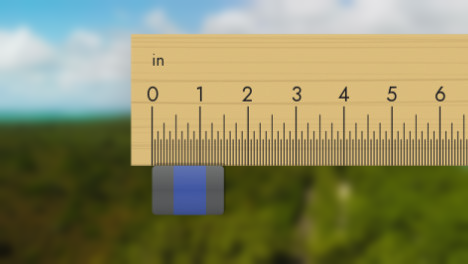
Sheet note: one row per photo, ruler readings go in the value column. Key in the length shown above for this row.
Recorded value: 1.5 in
